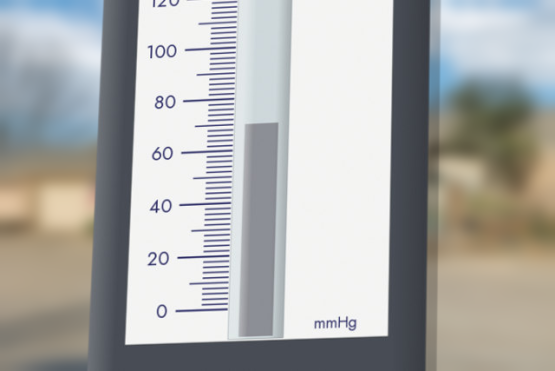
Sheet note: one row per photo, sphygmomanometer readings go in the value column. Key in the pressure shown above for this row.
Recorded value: 70 mmHg
